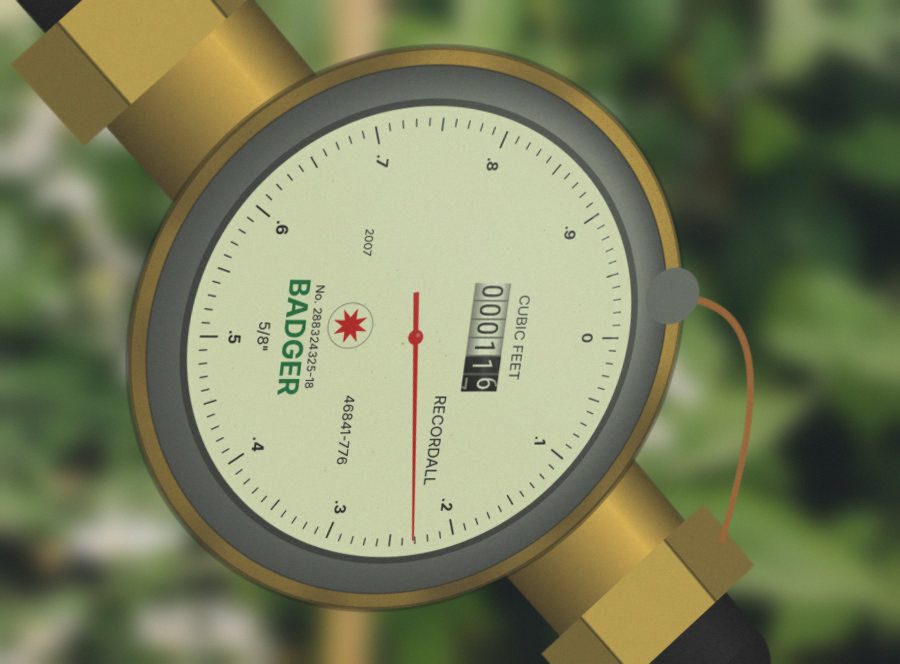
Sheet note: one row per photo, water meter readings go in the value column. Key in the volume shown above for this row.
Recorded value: 116.23 ft³
